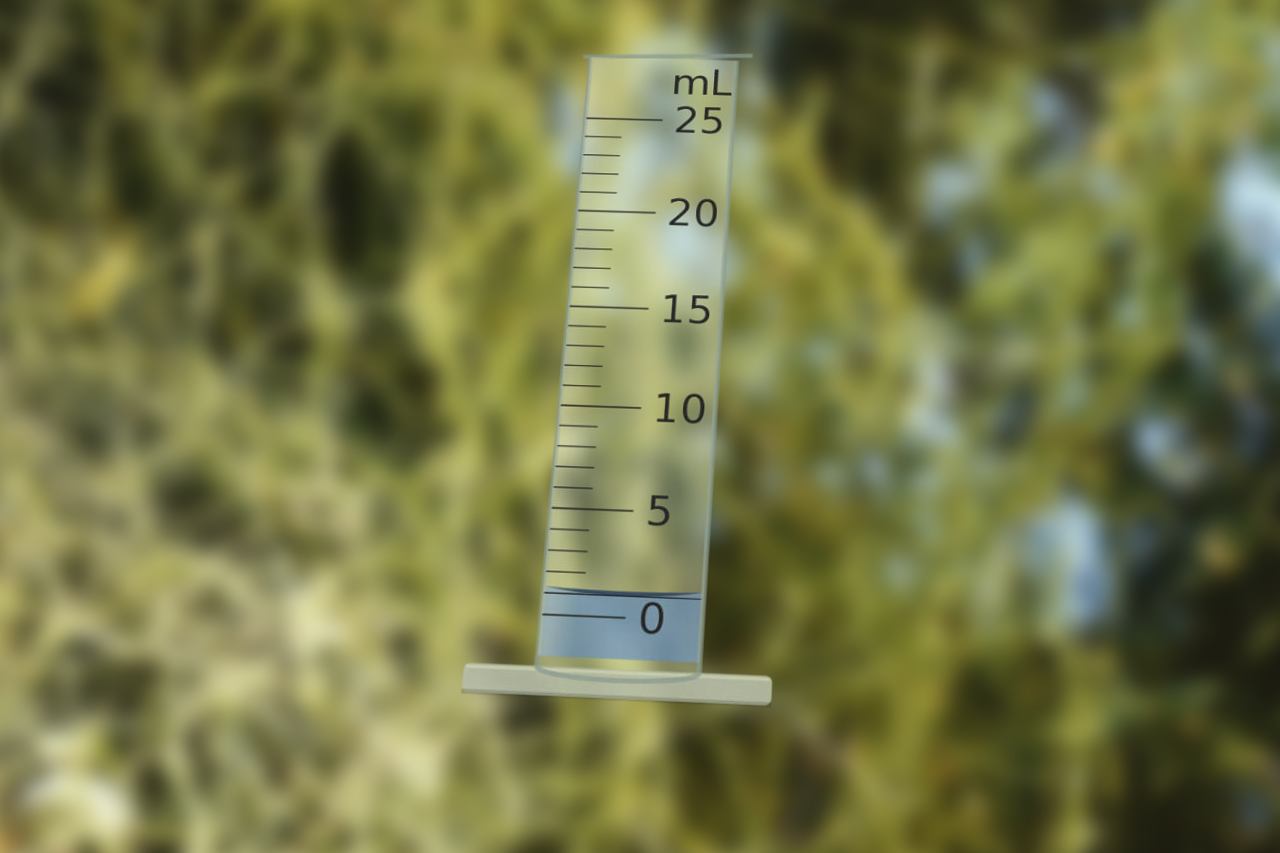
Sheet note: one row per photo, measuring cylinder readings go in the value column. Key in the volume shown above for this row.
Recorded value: 1 mL
